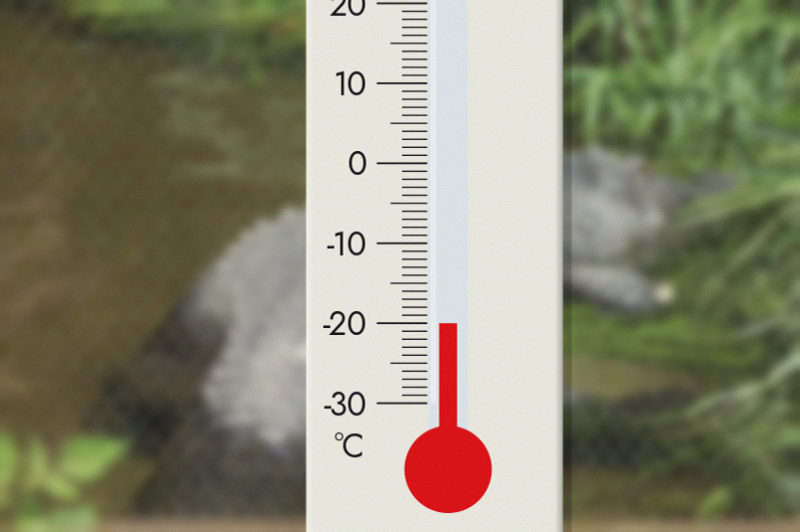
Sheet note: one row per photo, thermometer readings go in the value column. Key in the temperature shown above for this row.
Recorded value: -20 °C
